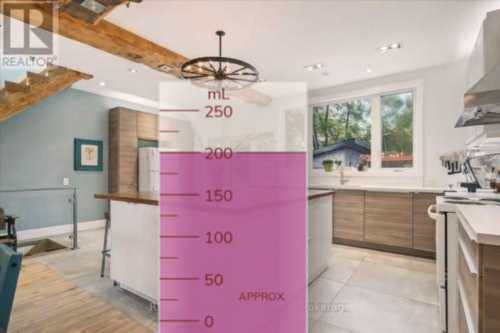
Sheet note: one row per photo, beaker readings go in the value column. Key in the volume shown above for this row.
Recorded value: 200 mL
